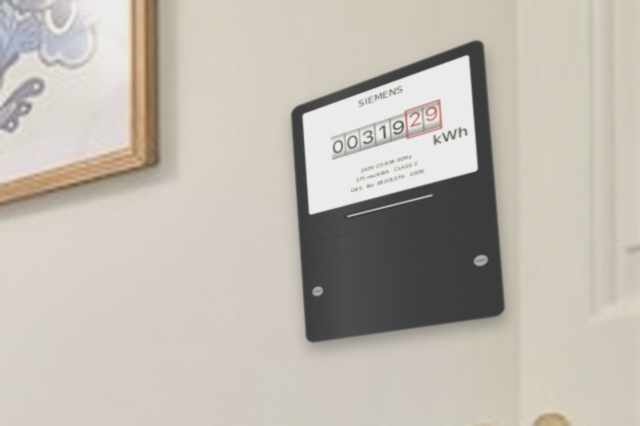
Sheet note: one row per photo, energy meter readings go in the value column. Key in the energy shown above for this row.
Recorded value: 319.29 kWh
